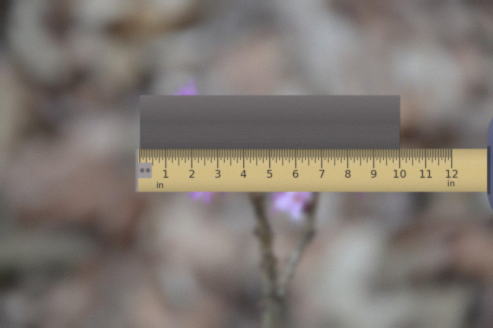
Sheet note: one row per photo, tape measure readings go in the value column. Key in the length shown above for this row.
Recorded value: 10 in
